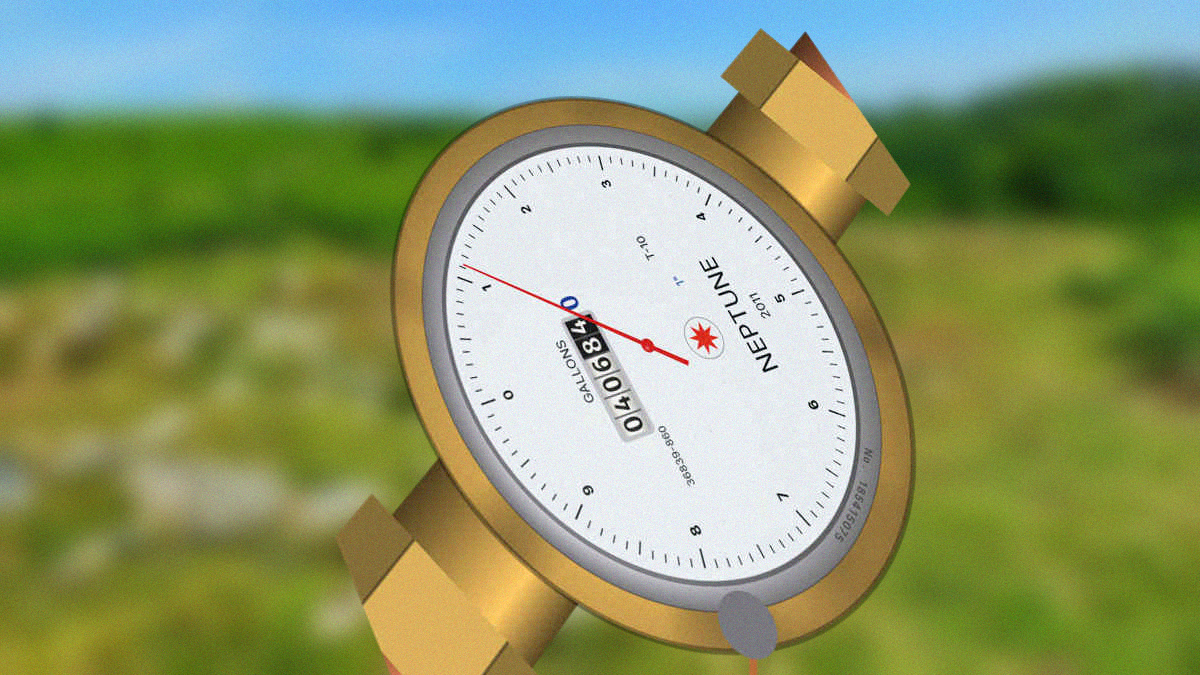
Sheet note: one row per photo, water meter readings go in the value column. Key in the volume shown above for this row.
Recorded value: 406841.1 gal
